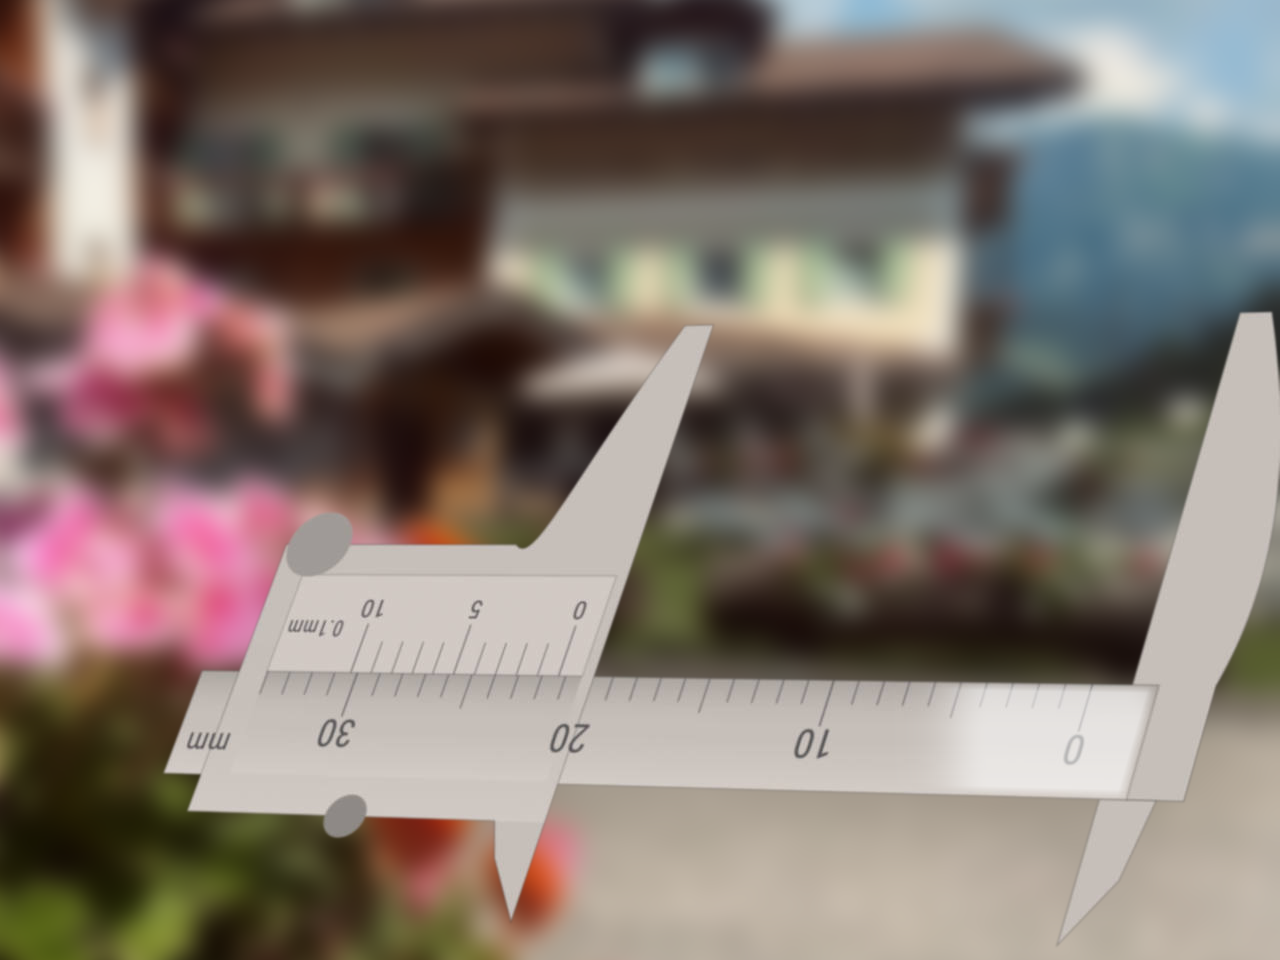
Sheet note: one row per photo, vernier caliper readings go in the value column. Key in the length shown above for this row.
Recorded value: 21.3 mm
